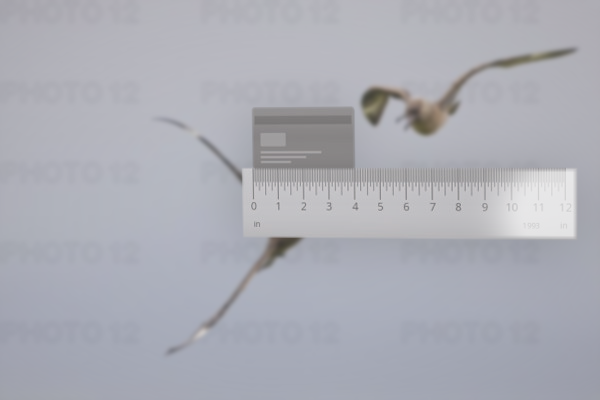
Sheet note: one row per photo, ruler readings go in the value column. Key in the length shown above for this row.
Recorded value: 4 in
